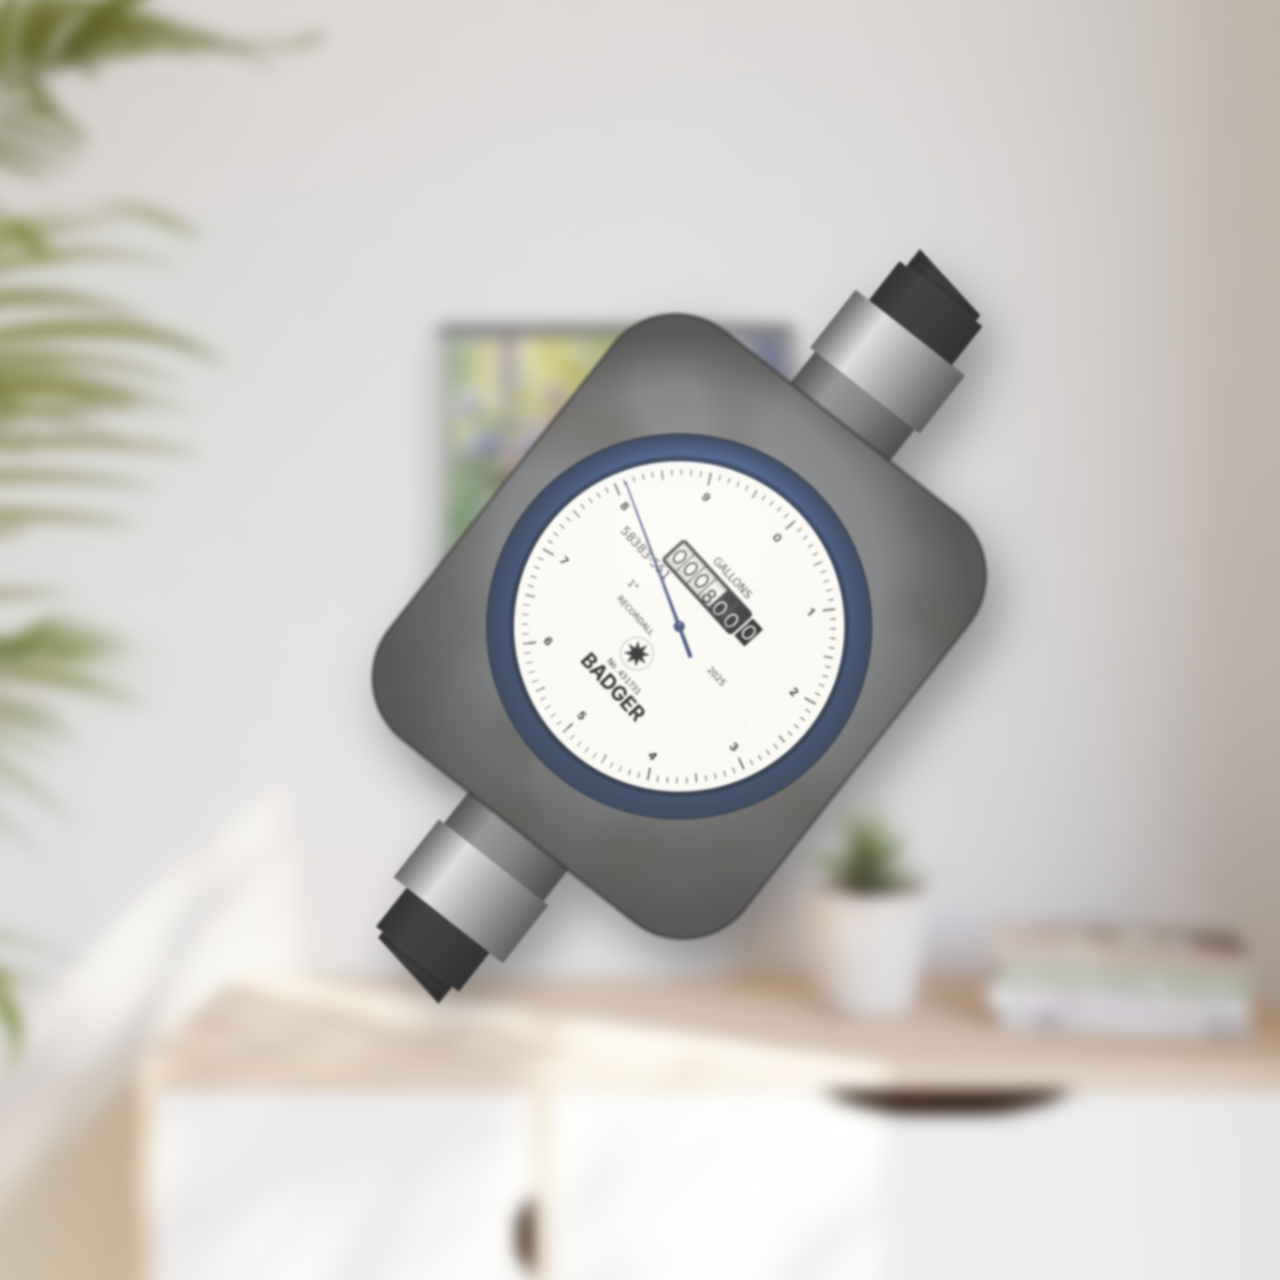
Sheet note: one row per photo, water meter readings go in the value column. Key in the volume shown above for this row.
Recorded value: 7998.1 gal
